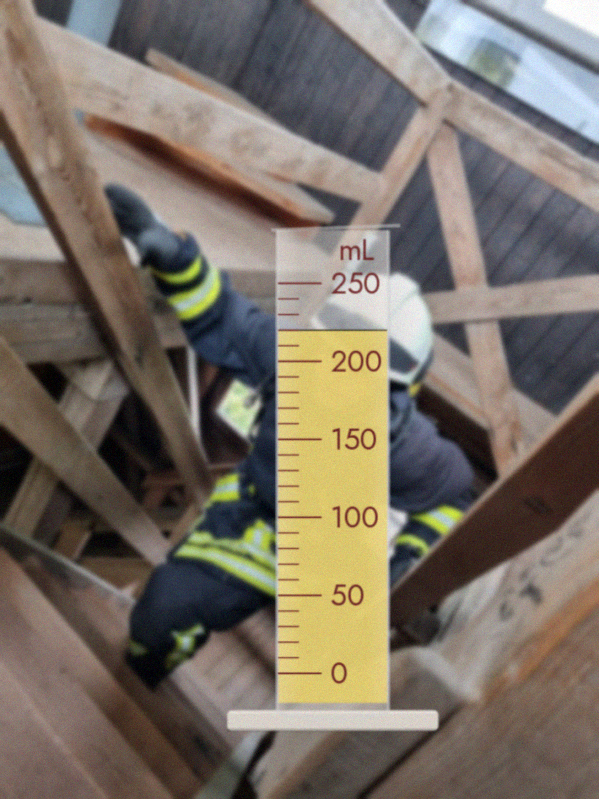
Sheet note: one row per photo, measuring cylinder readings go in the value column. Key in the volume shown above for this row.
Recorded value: 220 mL
